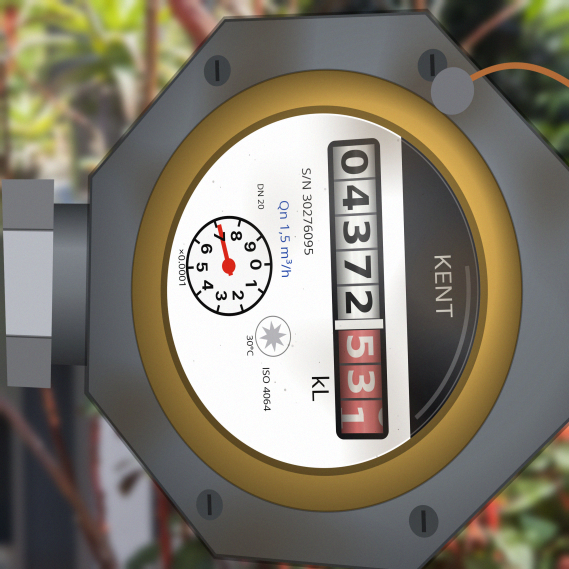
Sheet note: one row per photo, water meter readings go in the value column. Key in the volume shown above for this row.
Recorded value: 4372.5307 kL
